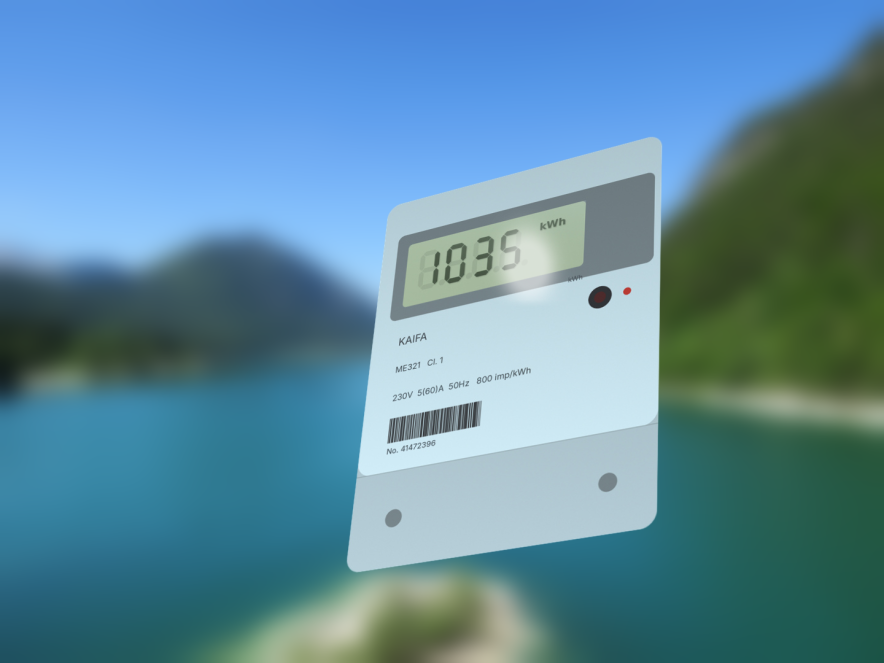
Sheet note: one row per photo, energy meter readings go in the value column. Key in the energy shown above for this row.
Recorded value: 1035 kWh
